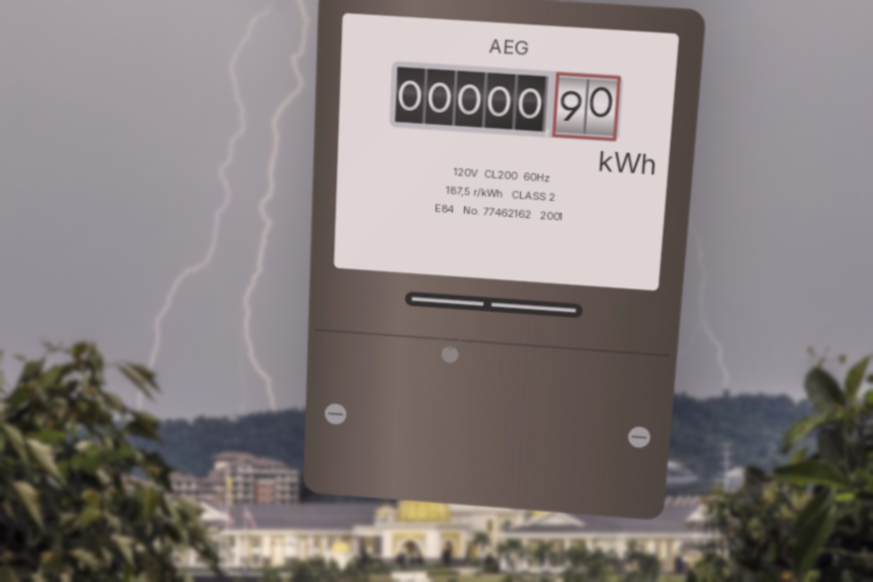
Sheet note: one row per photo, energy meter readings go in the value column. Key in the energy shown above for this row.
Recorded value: 0.90 kWh
